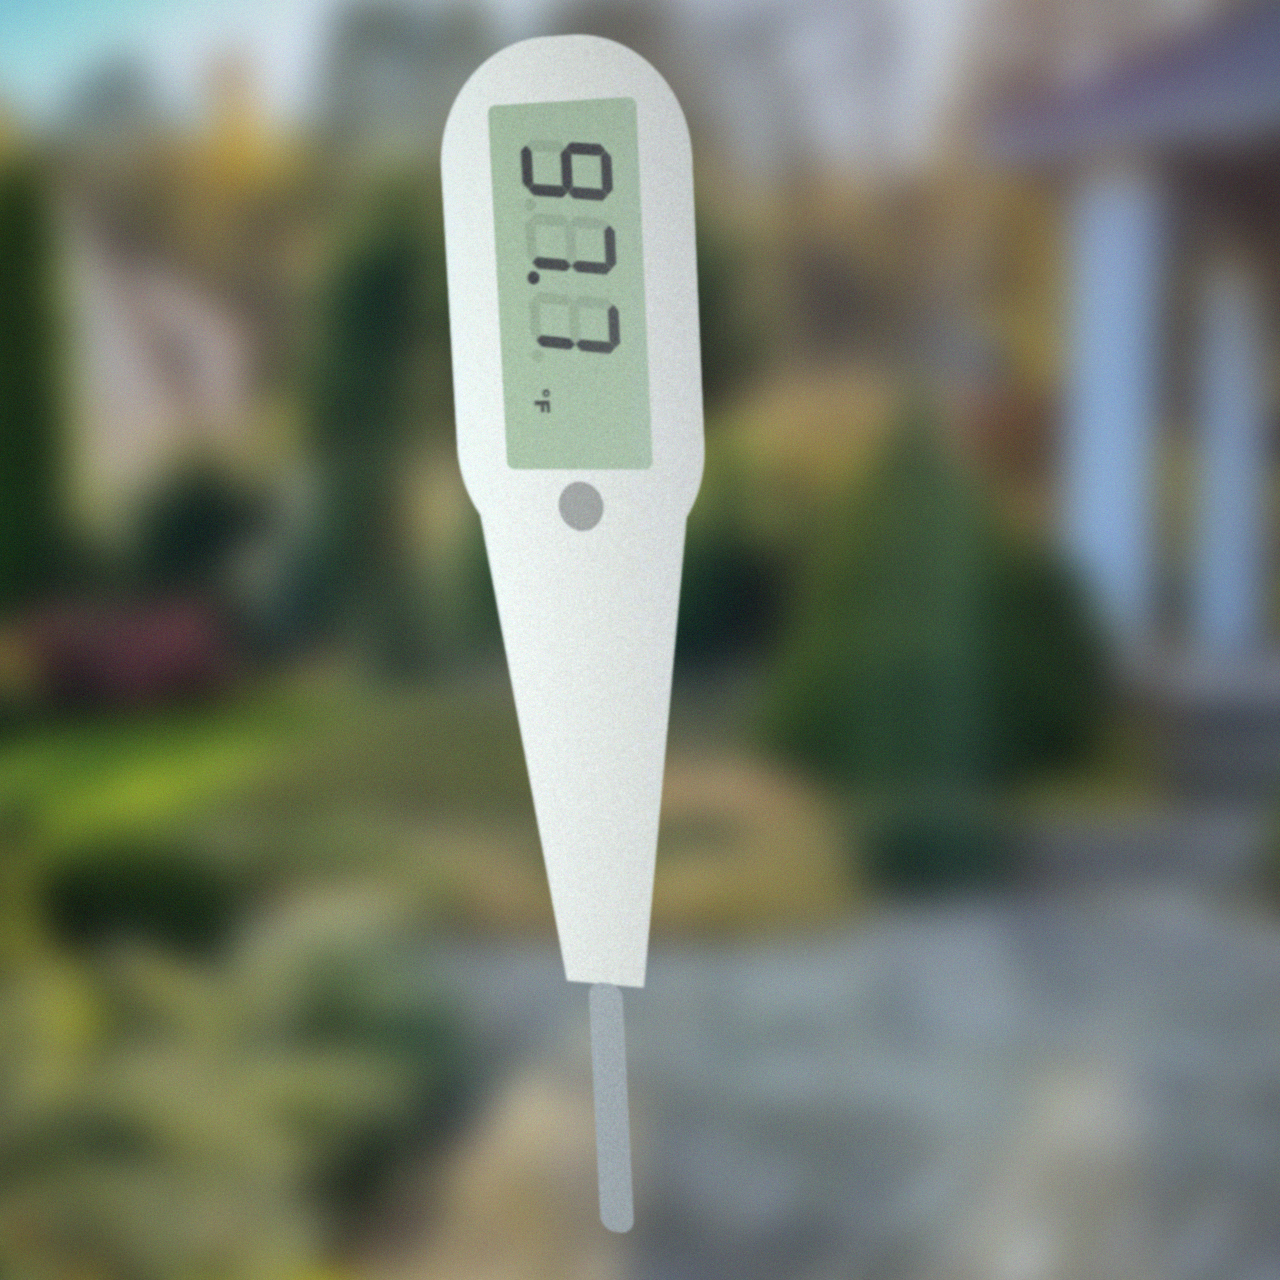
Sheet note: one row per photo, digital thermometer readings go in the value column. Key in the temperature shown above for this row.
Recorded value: 97.7 °F
